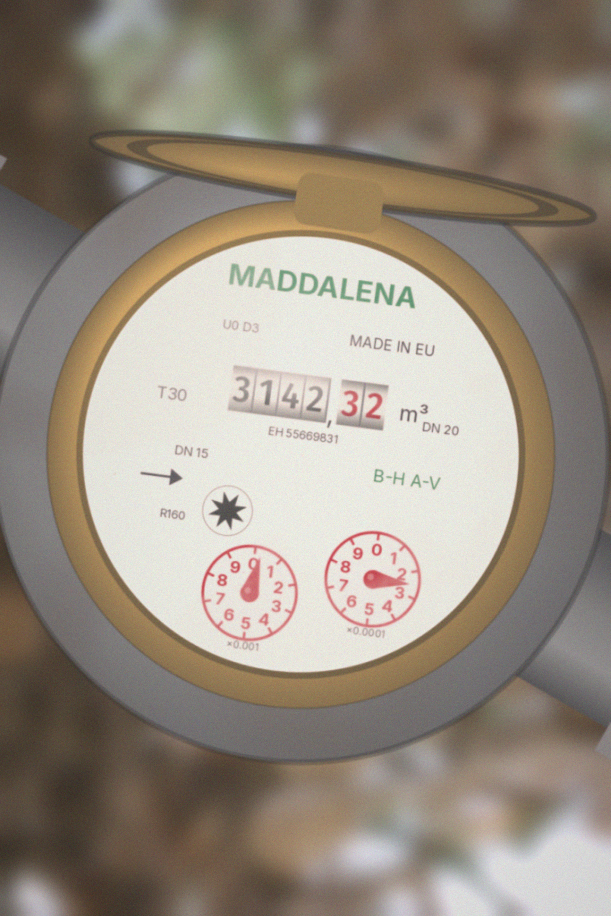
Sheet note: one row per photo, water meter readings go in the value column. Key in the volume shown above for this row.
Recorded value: 3142.3202 m³
